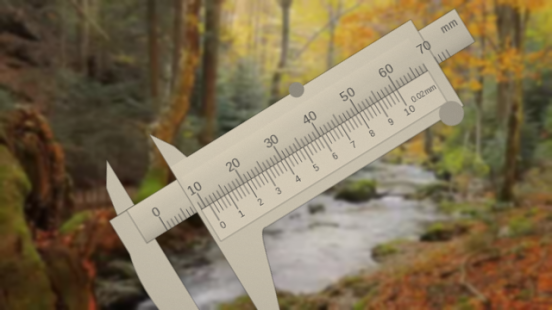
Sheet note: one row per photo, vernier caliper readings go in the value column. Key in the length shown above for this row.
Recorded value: 11.0 mm
